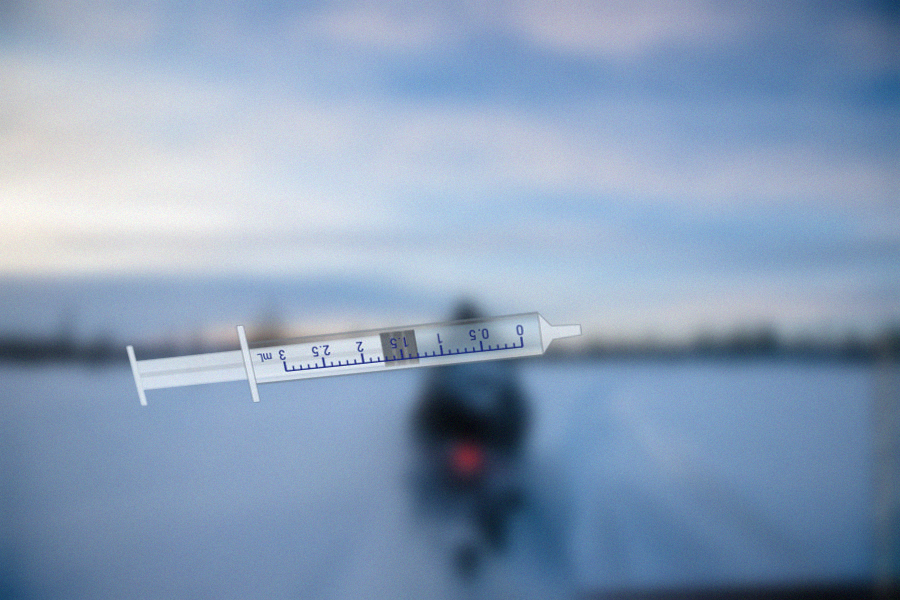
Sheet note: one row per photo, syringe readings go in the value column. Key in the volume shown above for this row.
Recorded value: 1.3 mL
